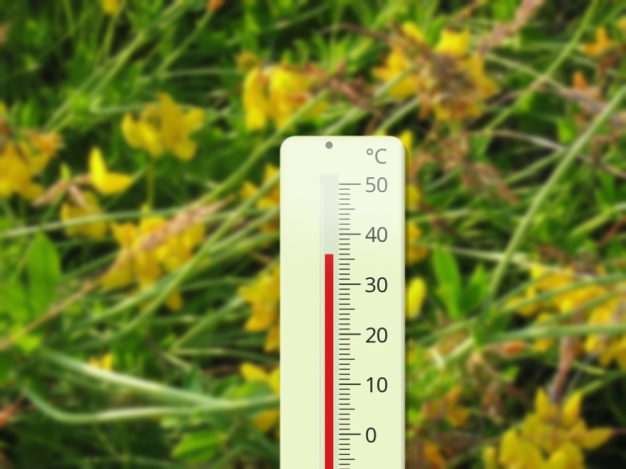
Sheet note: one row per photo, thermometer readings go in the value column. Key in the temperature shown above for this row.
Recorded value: 36 °C
